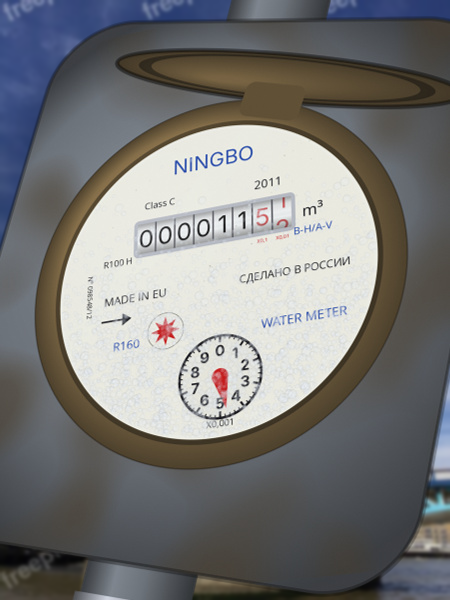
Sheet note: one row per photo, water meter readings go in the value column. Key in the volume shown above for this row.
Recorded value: 11.514 m³
